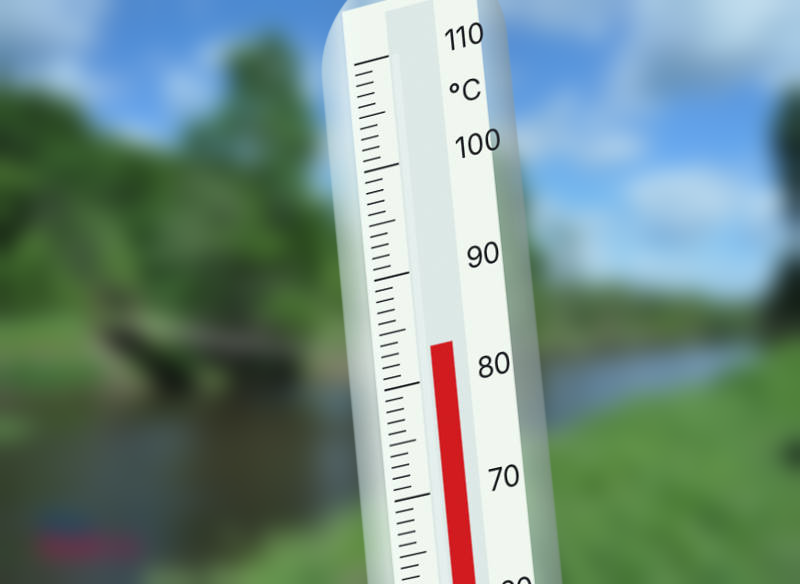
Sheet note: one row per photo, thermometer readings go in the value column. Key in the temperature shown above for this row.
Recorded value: 83 °C
